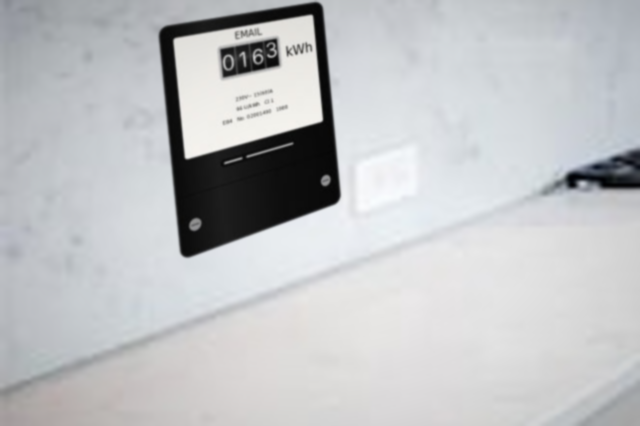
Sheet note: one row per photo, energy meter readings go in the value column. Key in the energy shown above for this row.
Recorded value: 163 kWh
